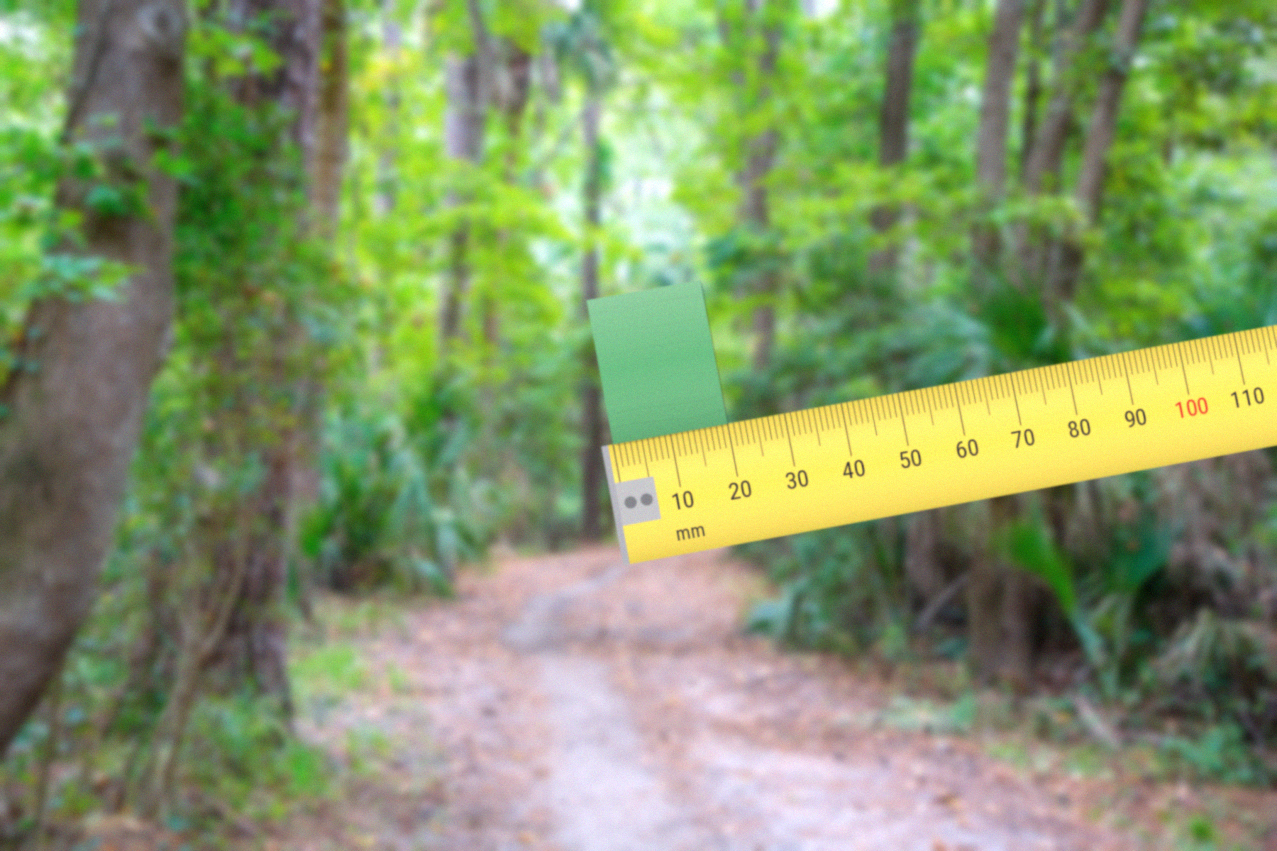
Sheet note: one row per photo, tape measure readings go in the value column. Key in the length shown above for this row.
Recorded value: 20 mm
